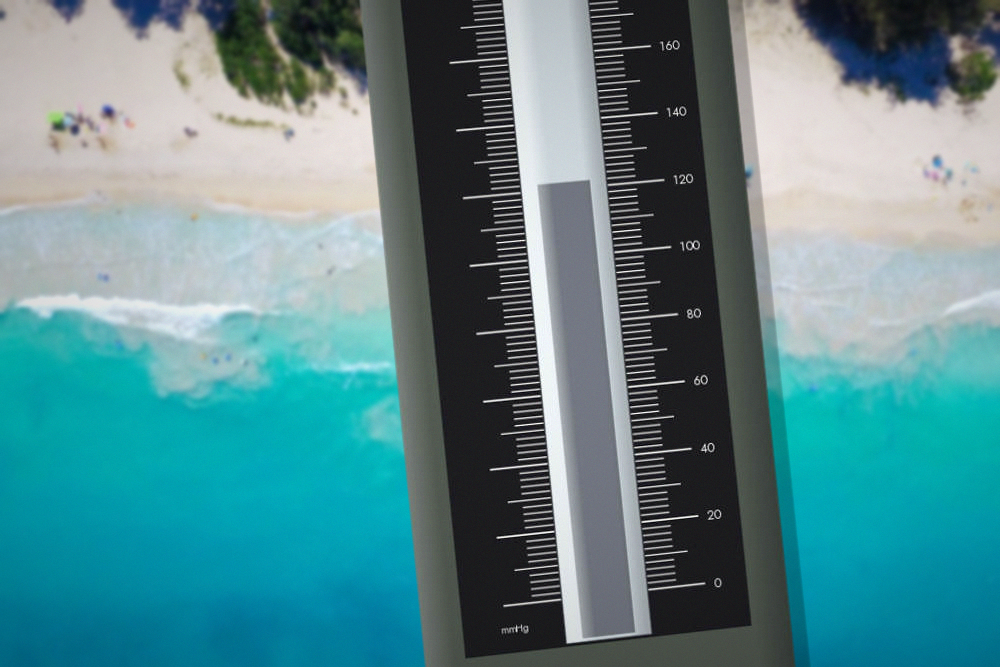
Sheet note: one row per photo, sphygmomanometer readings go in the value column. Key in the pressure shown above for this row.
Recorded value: 122 mmHg
